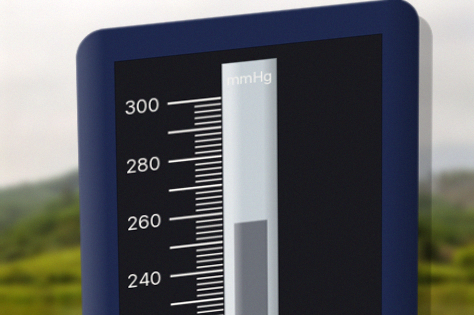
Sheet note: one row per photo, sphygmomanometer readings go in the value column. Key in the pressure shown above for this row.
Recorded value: 256 mmHg
